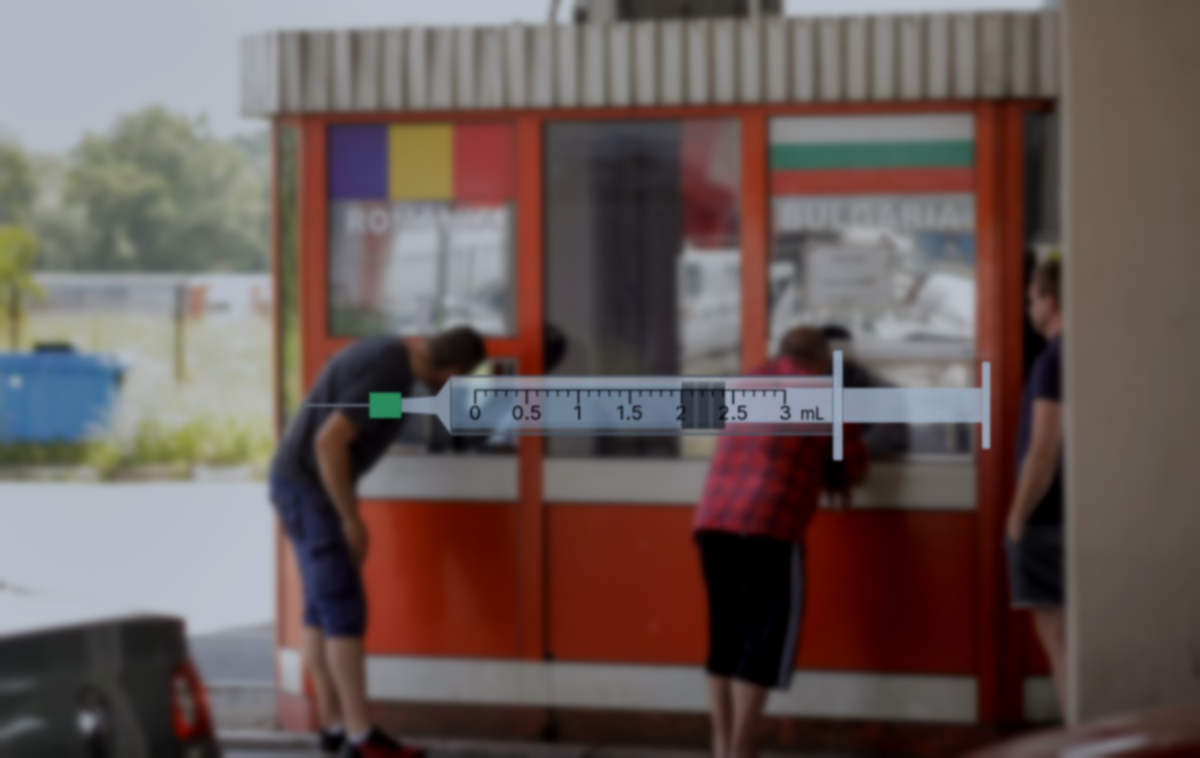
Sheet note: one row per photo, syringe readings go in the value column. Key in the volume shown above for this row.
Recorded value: 2 mL
